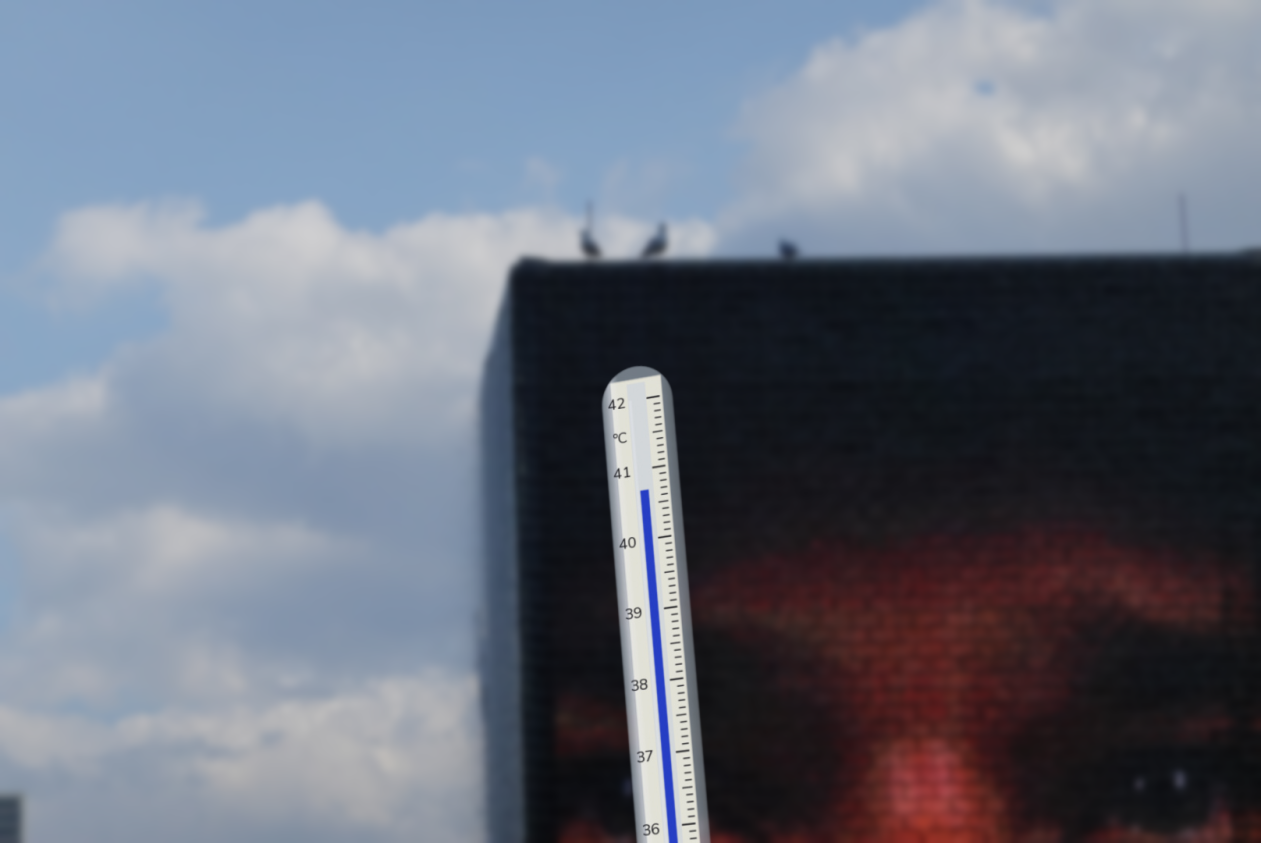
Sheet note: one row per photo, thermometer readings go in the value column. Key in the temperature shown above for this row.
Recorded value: 40.7 °C
